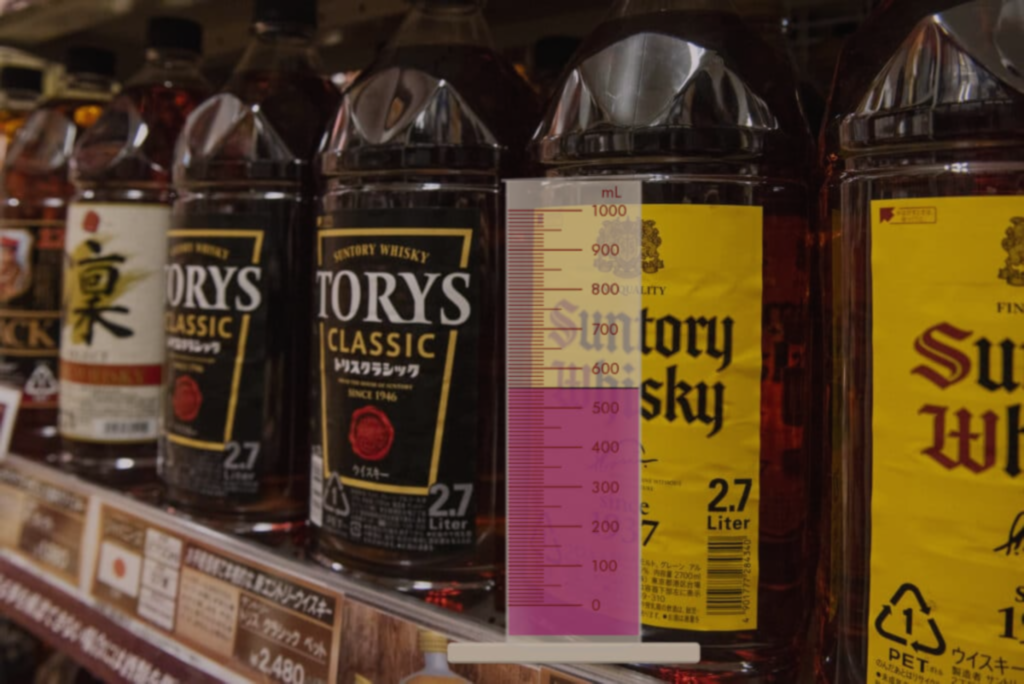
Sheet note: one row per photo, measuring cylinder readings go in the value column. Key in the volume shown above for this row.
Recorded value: 550 mL
